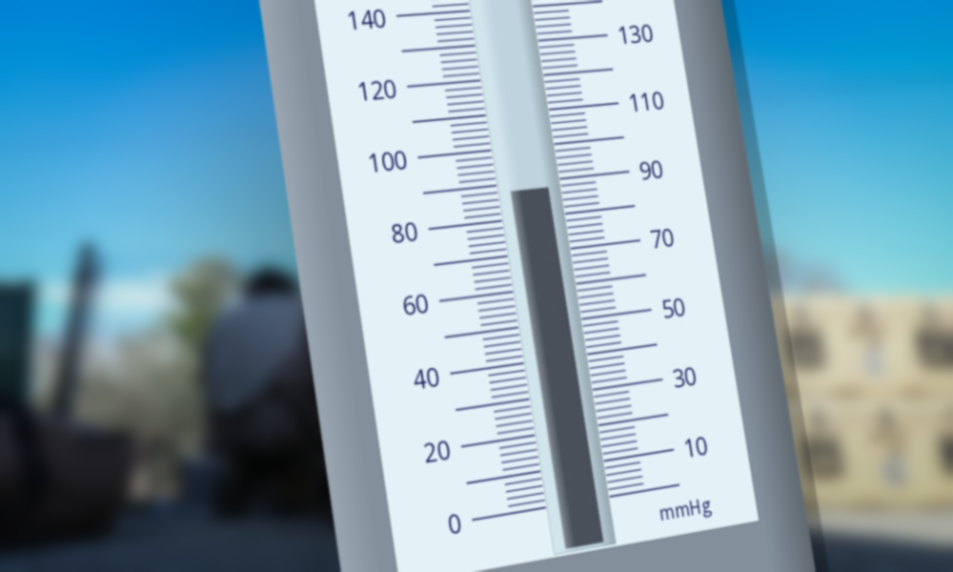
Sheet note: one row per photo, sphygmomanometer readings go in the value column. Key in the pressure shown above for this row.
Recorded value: 88 mmHg
